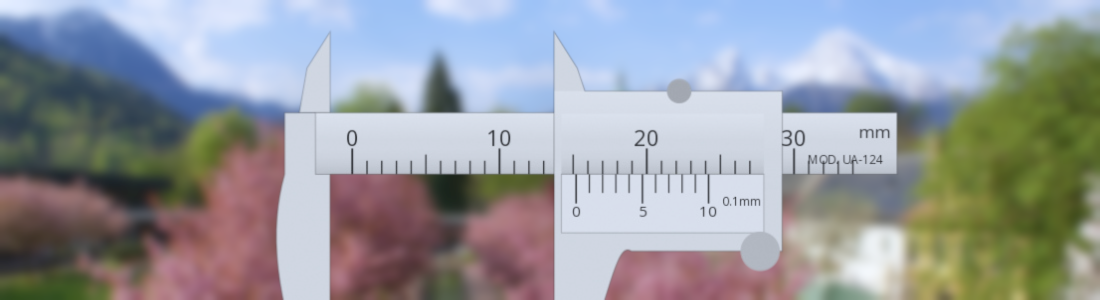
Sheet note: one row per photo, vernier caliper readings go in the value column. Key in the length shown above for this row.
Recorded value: 15.2 mm
